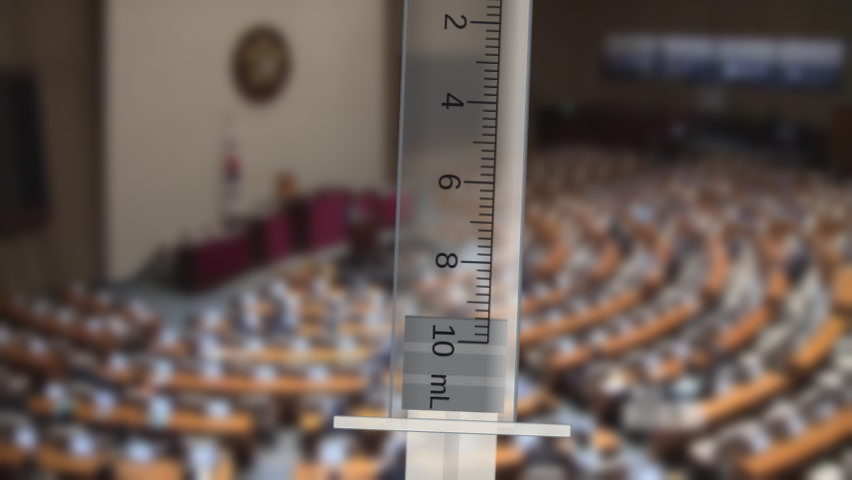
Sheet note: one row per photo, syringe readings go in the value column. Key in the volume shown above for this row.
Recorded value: 9.4 mL
